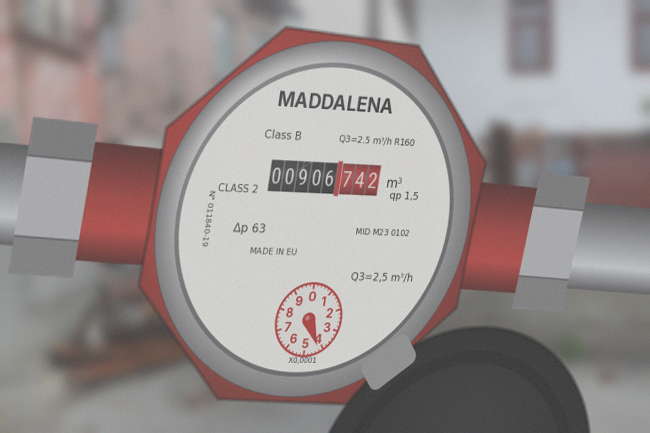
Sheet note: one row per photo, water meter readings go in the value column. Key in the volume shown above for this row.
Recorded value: 906.7424 m³
